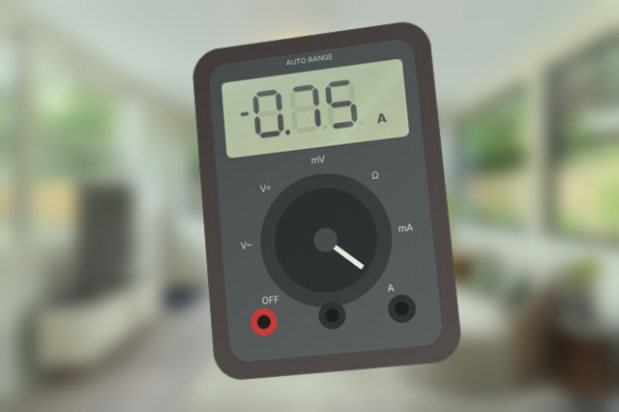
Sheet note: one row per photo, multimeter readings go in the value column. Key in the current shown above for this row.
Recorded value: -0.75 A
